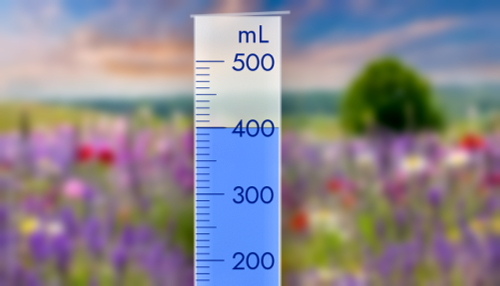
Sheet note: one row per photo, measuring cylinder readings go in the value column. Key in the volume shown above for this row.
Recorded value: 400 mL
